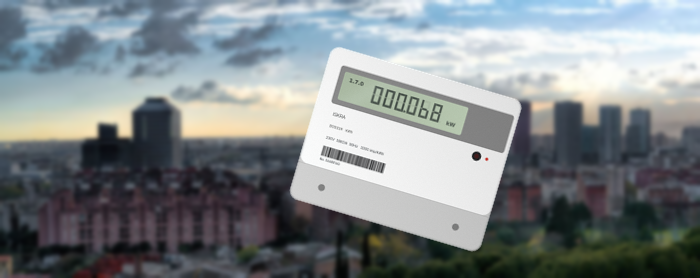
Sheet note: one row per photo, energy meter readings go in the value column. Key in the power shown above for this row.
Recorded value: 0.068 kW
